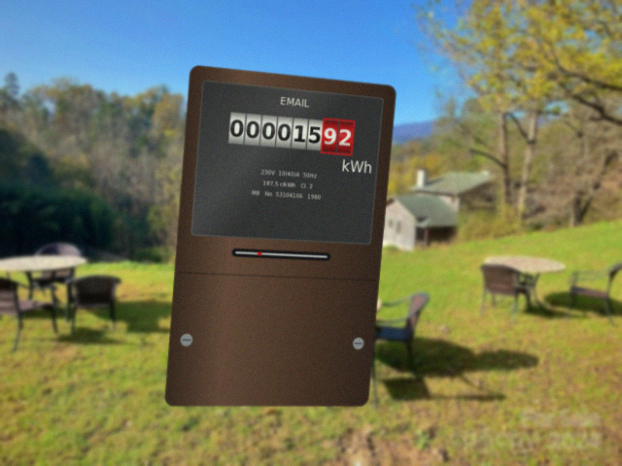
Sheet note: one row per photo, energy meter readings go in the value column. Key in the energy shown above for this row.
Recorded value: 15.92 kWh
